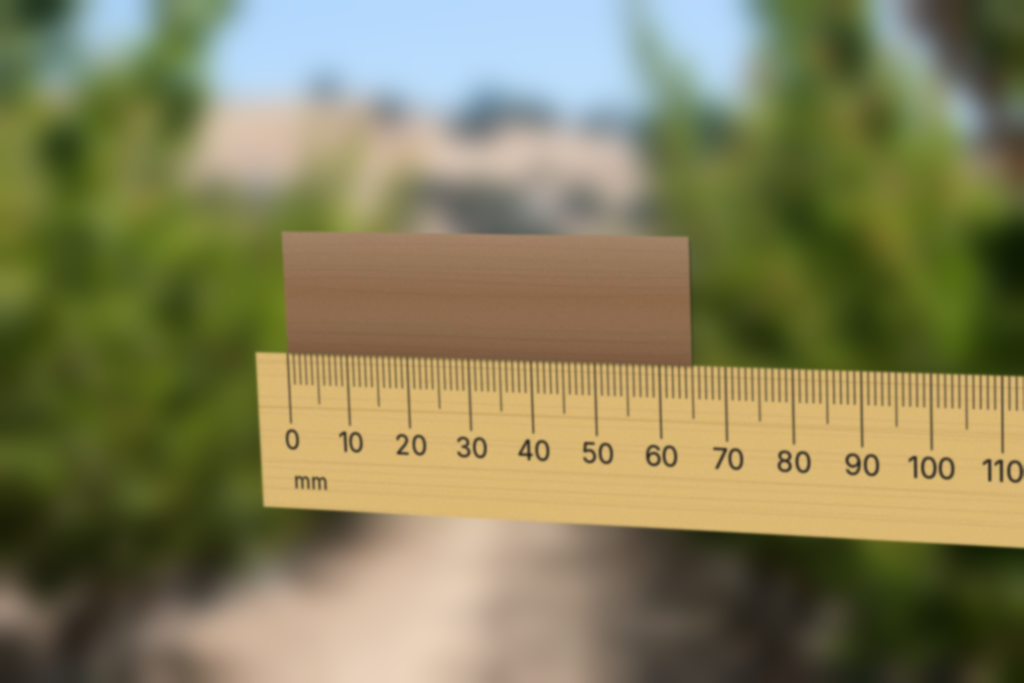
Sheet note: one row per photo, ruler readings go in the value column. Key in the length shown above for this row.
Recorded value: 65 mm
